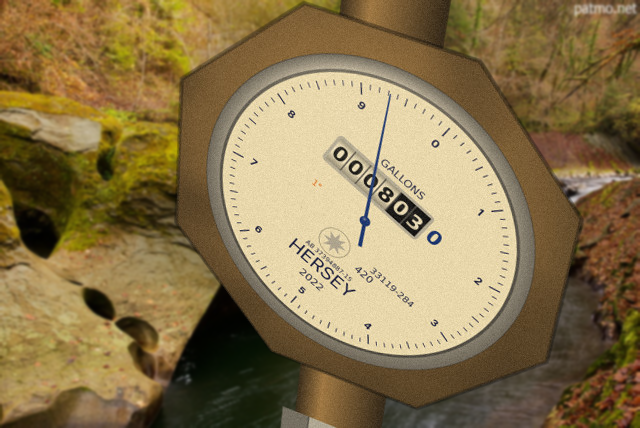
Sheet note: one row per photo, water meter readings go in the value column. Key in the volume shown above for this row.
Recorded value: 8029.3 gal
